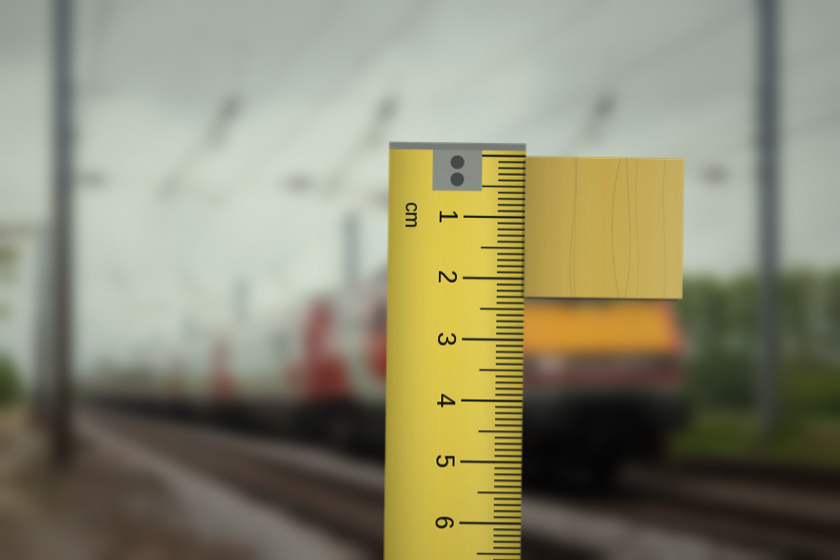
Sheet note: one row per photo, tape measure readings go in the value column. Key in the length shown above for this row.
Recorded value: 2.3 cm
